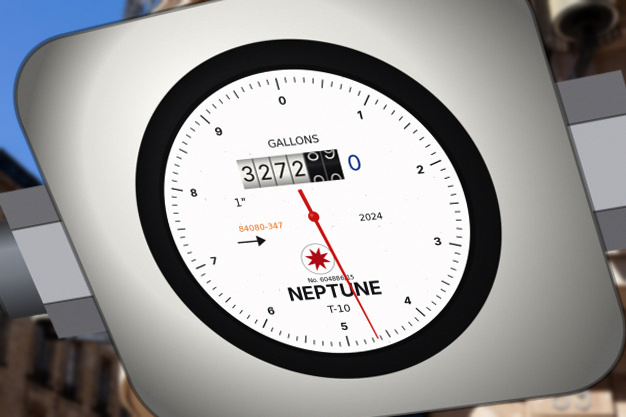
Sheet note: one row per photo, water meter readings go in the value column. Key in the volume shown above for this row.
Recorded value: 3272894.6 gal
